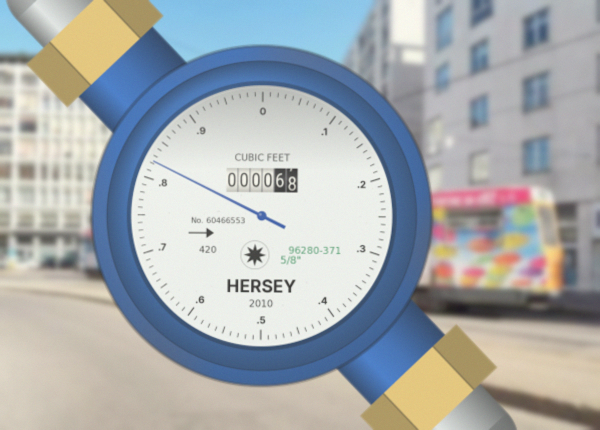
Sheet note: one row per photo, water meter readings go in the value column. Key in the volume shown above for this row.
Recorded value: 67.82 ft³
